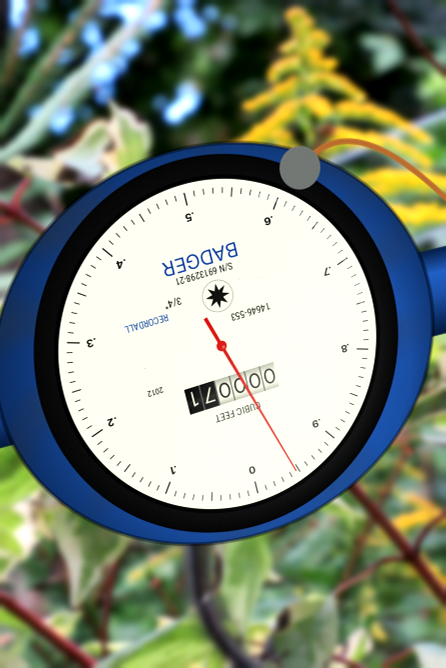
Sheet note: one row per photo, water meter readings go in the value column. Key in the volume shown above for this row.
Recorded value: 70.95 ft³
